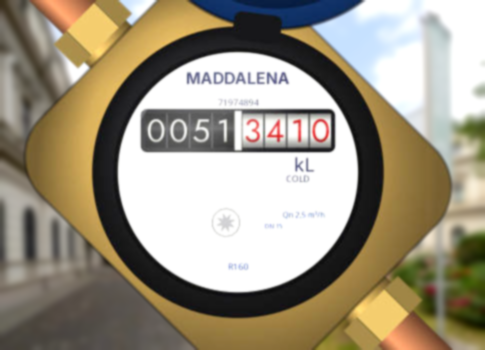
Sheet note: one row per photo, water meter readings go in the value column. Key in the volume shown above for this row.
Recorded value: 51.3410 kL
